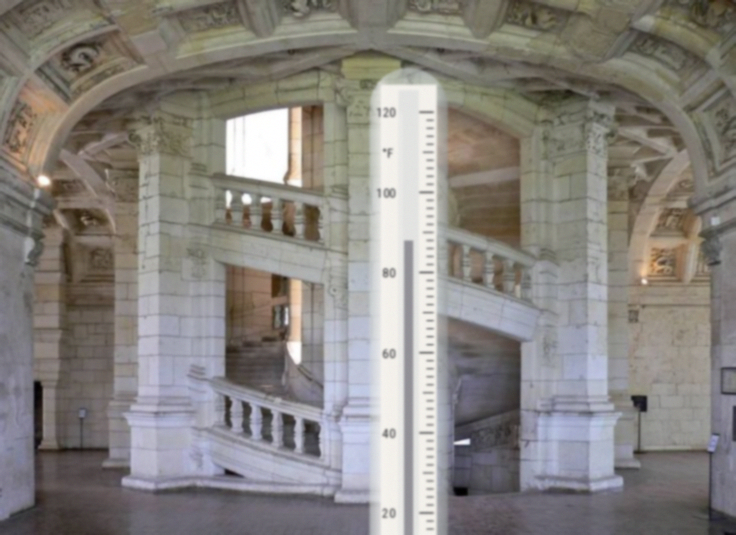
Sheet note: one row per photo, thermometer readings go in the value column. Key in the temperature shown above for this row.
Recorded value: 88 °F
